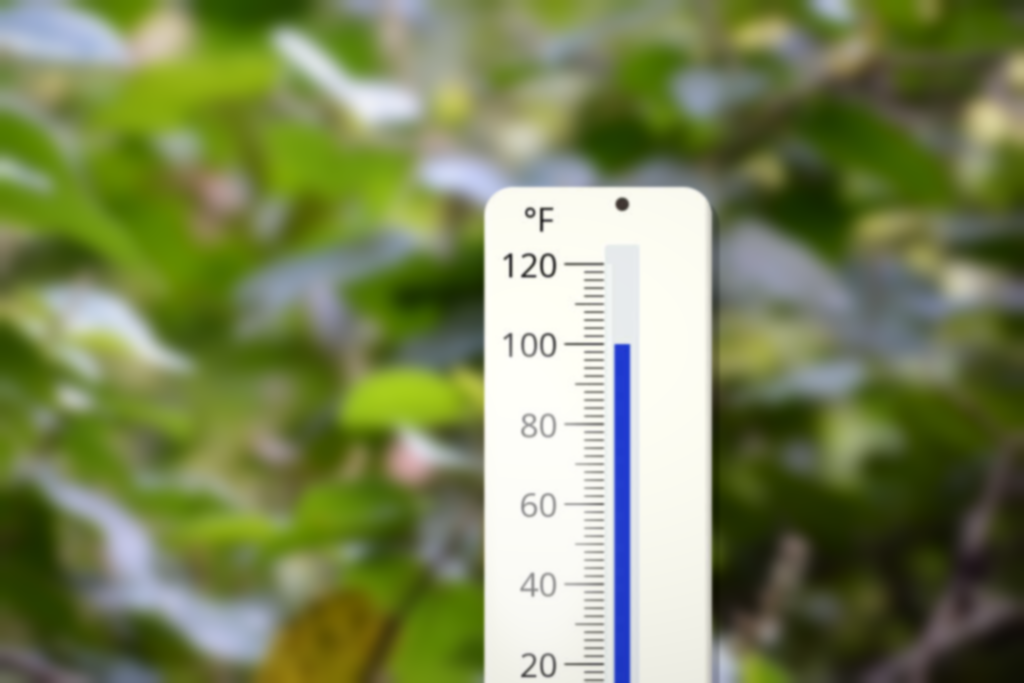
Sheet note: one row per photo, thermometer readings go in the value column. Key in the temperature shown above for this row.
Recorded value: 100 °F
